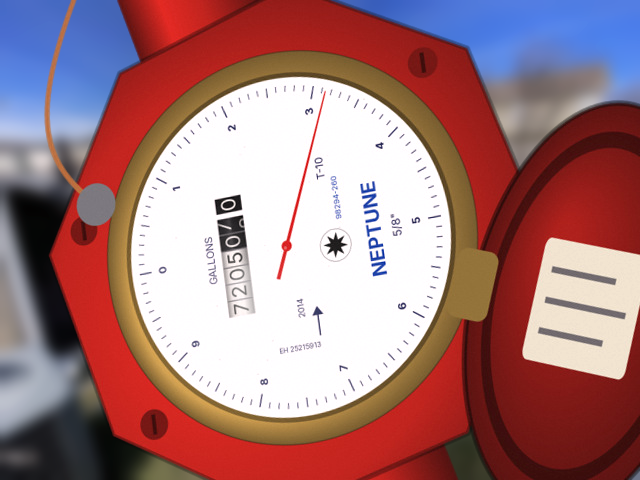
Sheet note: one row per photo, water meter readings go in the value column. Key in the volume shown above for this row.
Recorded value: 7205073.1 gal
